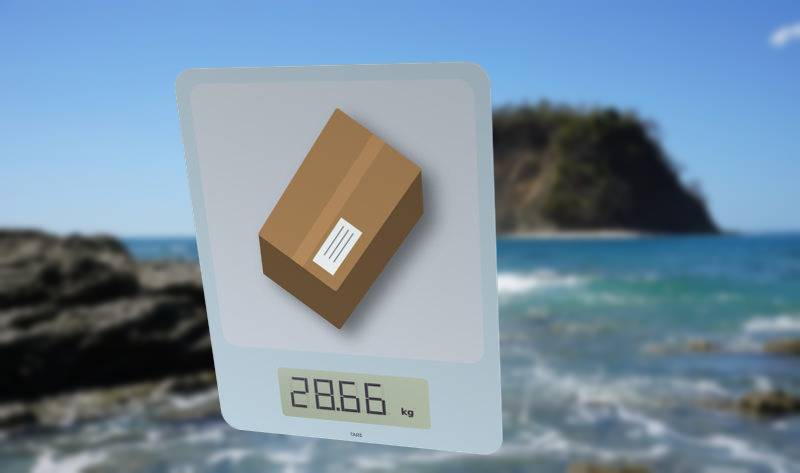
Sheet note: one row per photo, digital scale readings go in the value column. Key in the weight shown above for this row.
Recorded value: 28.66 kg
